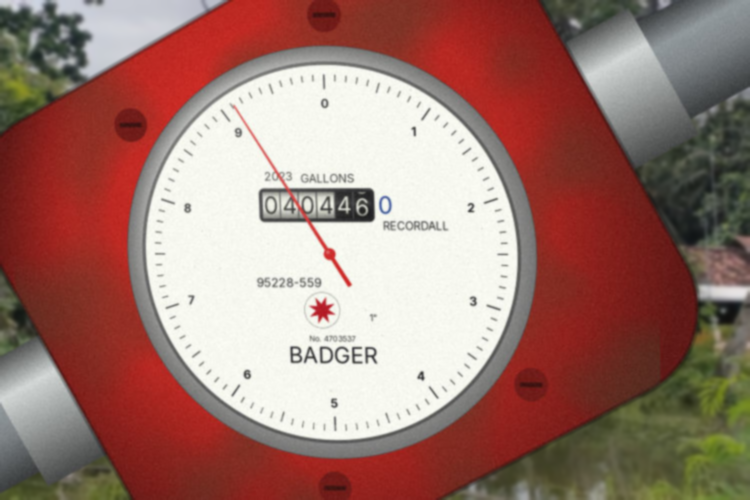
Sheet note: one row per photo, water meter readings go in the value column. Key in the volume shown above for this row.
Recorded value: 404459.1 gal
